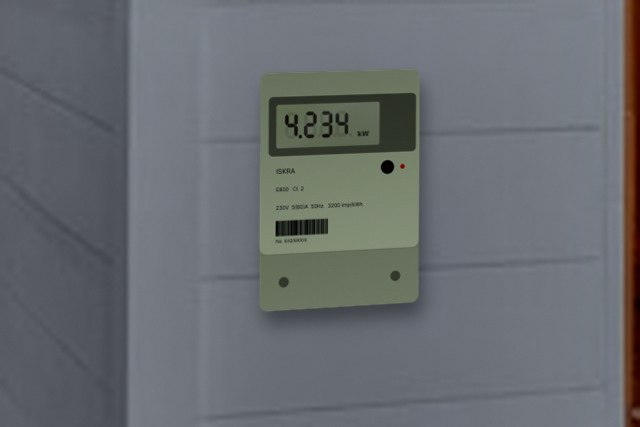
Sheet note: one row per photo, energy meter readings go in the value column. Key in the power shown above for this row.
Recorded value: 4.234 kW
